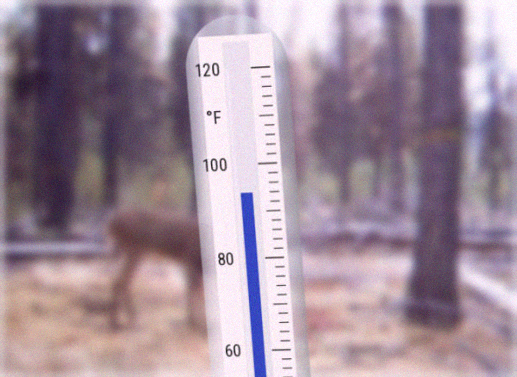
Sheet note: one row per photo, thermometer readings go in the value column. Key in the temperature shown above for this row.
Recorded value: 94 °F
